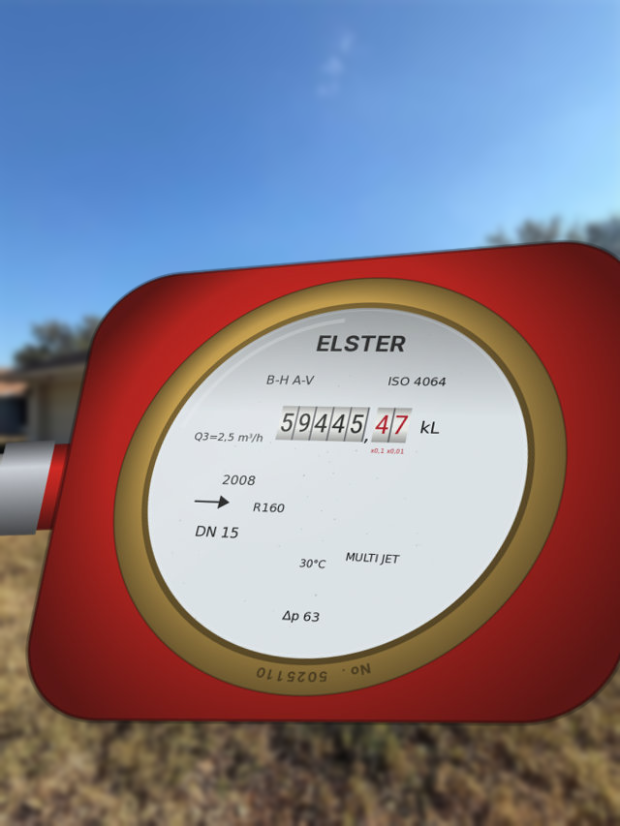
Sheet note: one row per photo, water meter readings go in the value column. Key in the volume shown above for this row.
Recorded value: 59445.47 kL
